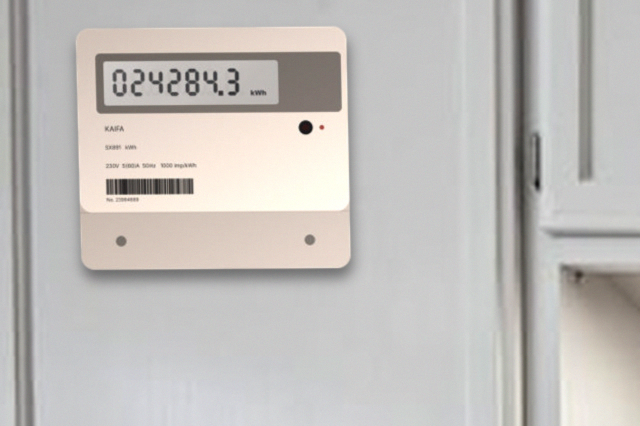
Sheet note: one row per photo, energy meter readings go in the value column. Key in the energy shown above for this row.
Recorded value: 24284.3 kWh
